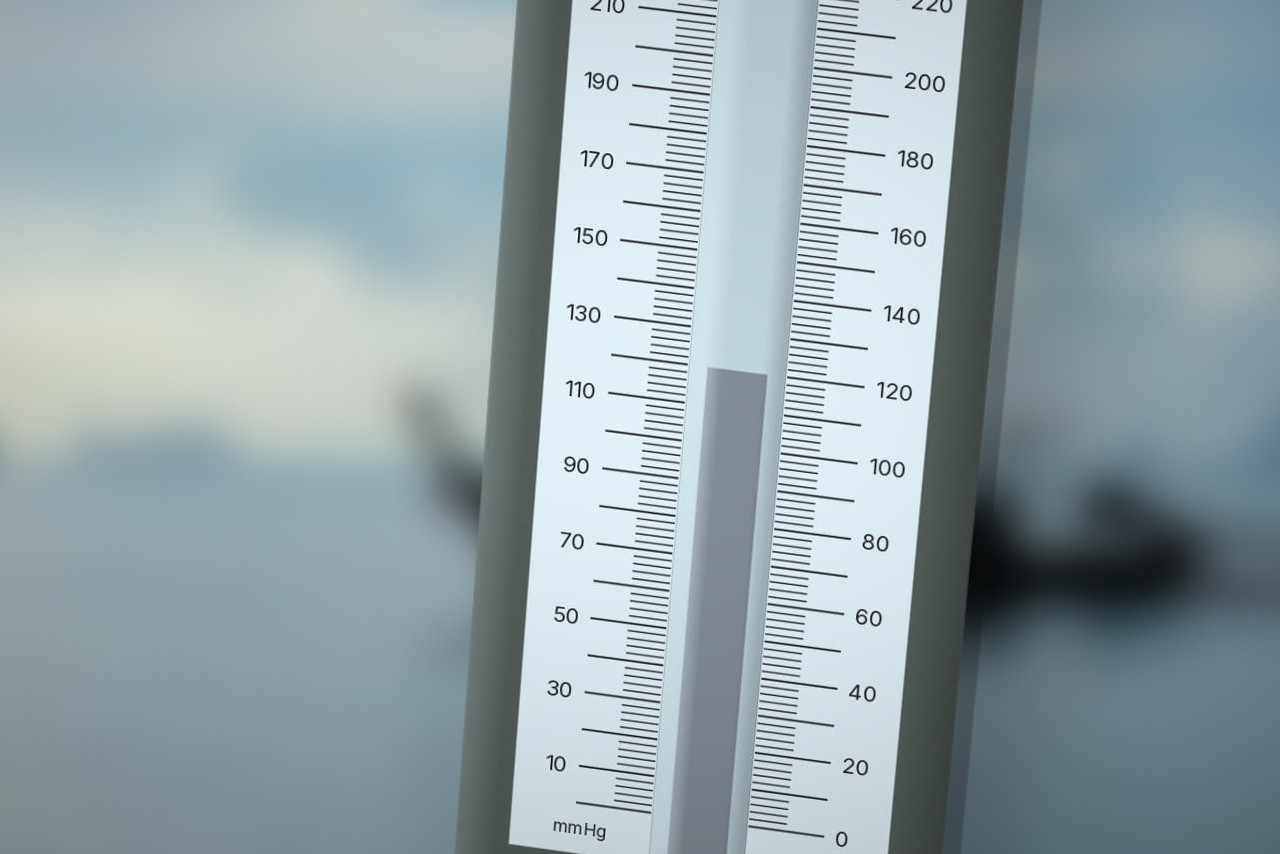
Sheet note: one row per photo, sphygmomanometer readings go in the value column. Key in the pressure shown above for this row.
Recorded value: 120 mmHg
